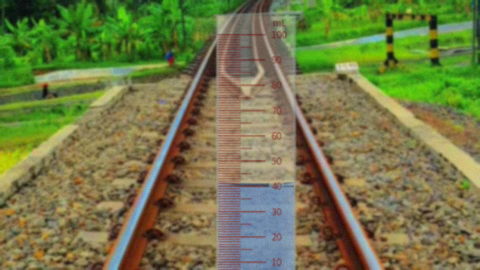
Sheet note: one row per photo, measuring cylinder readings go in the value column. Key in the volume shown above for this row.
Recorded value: 40 mL
